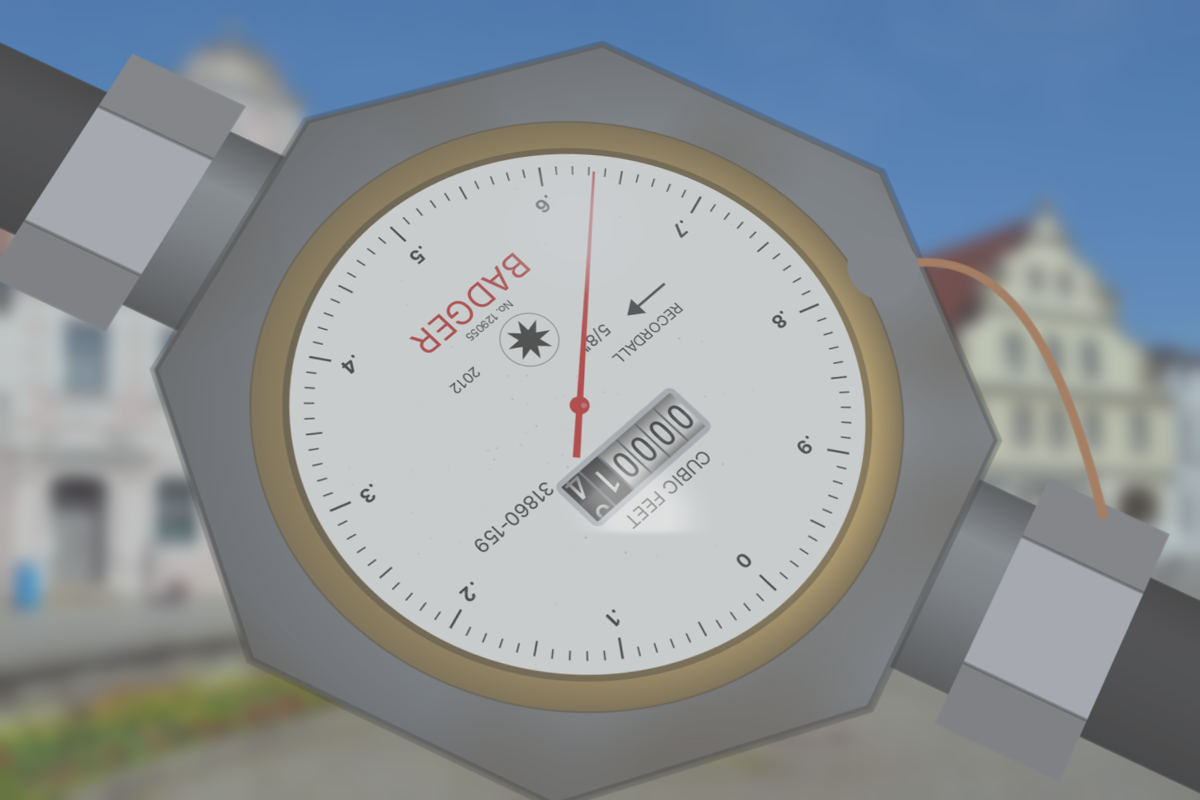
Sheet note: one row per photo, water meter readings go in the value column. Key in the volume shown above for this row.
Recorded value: 13.63 ft³
